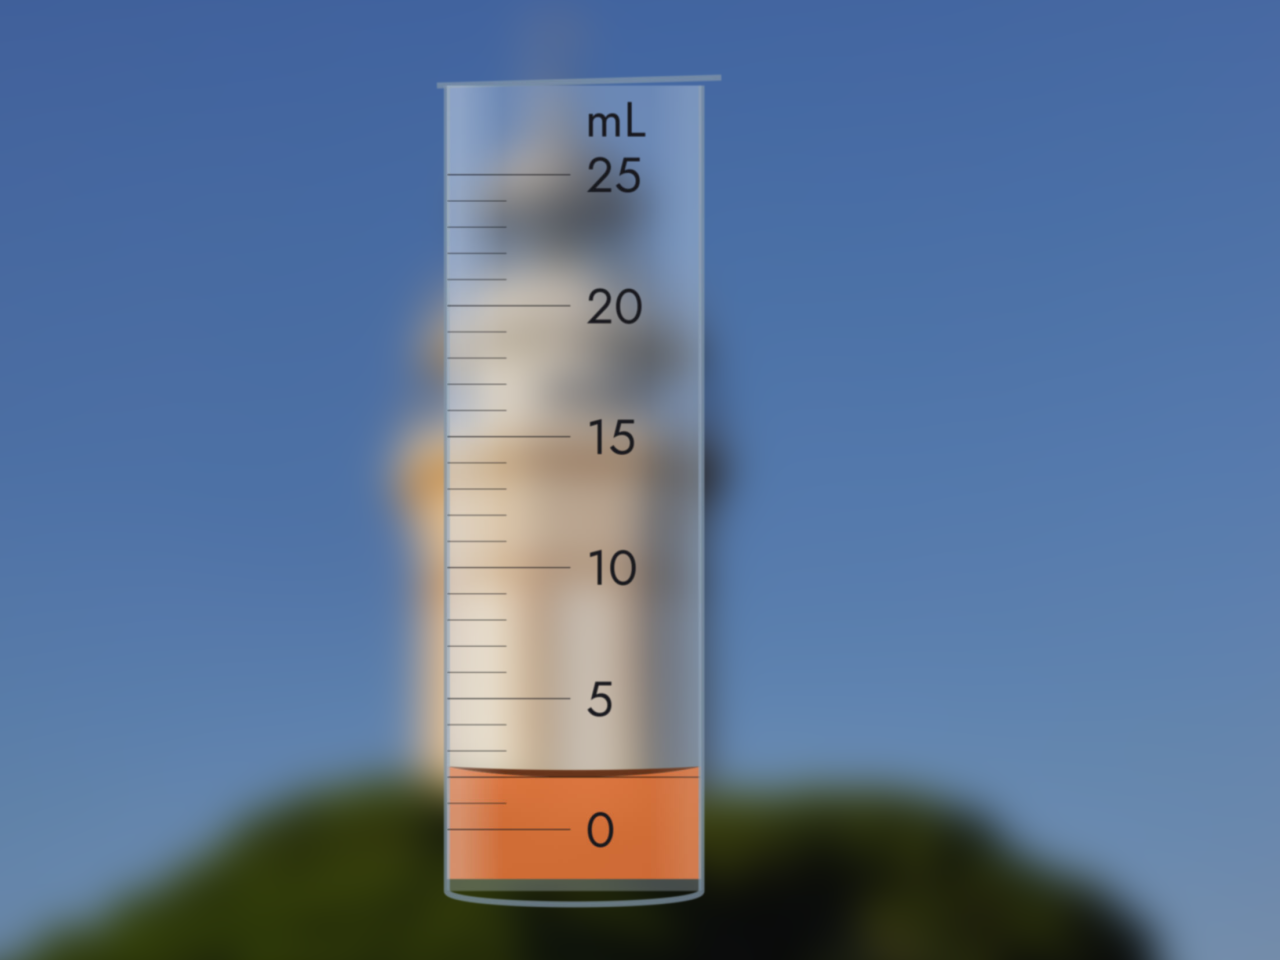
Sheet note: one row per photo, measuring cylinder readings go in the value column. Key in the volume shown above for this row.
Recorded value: 2 mL
